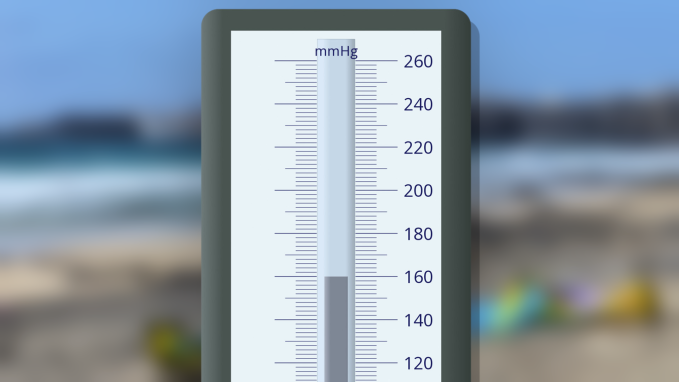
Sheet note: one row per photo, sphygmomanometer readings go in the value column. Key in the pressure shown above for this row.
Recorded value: 160 mmHg
